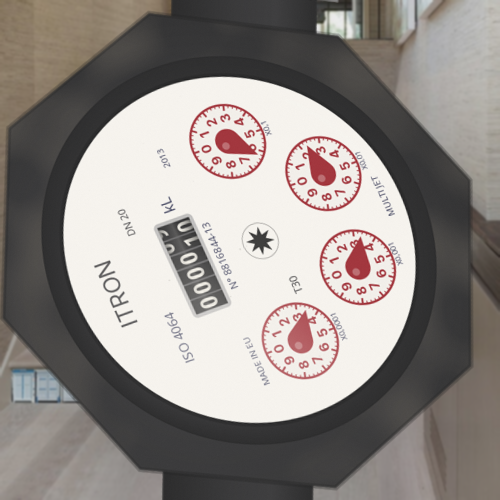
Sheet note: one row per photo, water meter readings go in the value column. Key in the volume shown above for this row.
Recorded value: 9.6233 kL
